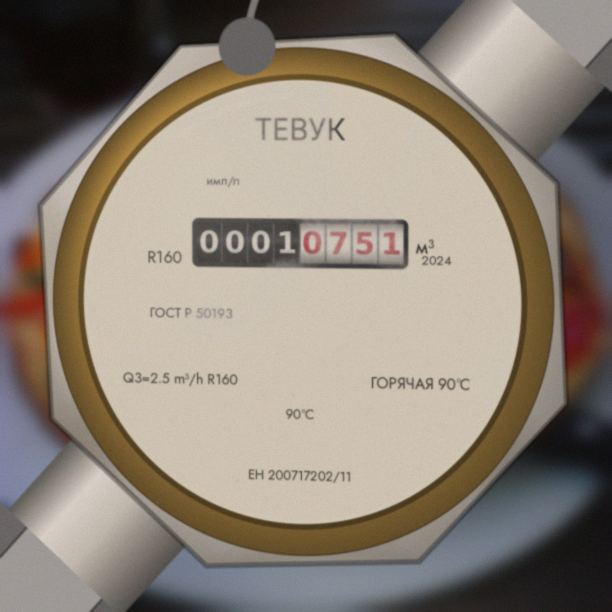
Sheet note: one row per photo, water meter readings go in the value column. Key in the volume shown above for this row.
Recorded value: 1.0751 m³
